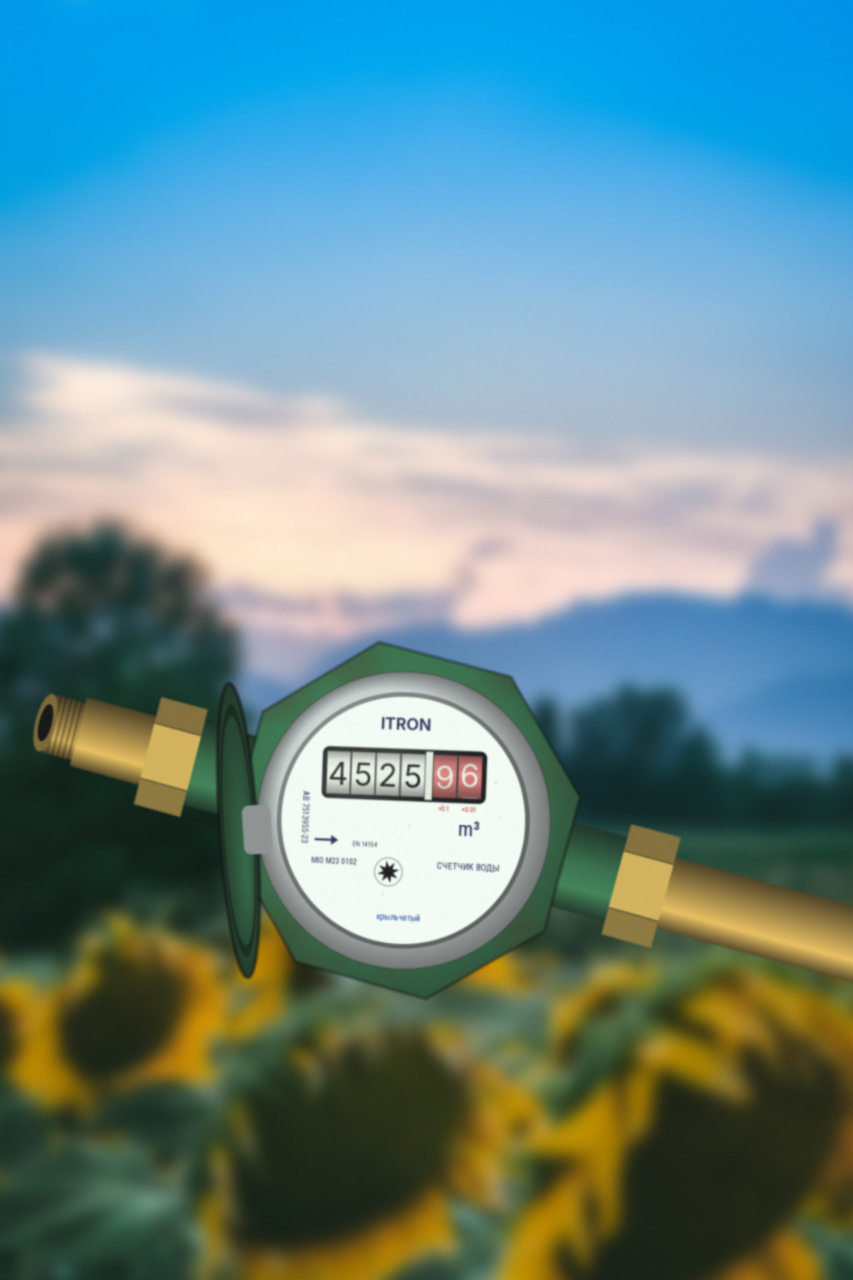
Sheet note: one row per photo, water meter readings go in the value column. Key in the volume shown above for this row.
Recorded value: 4525.96 m³
